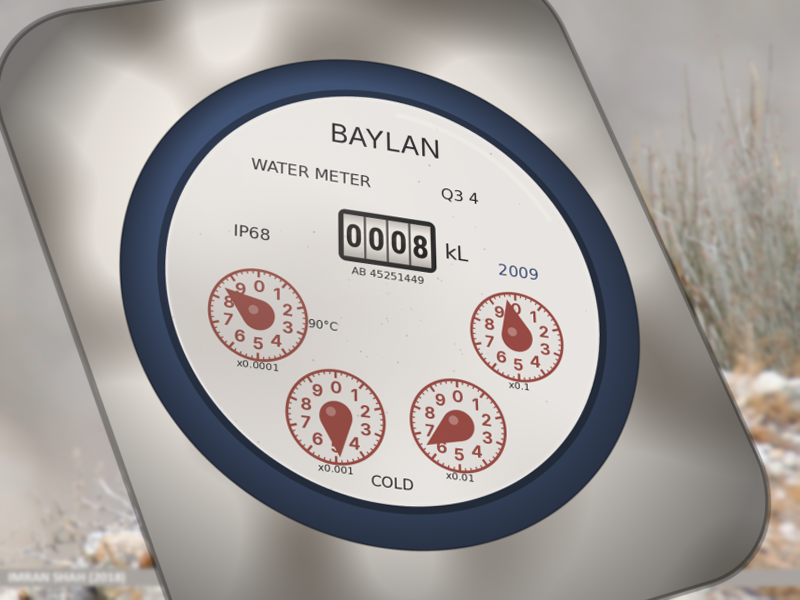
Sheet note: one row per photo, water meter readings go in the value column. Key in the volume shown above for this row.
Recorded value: 7.9648 kL
